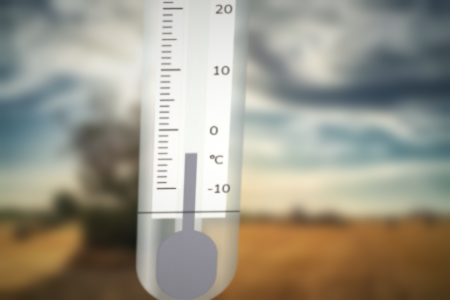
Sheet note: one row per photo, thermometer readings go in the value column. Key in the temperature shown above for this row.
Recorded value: -4 °C
